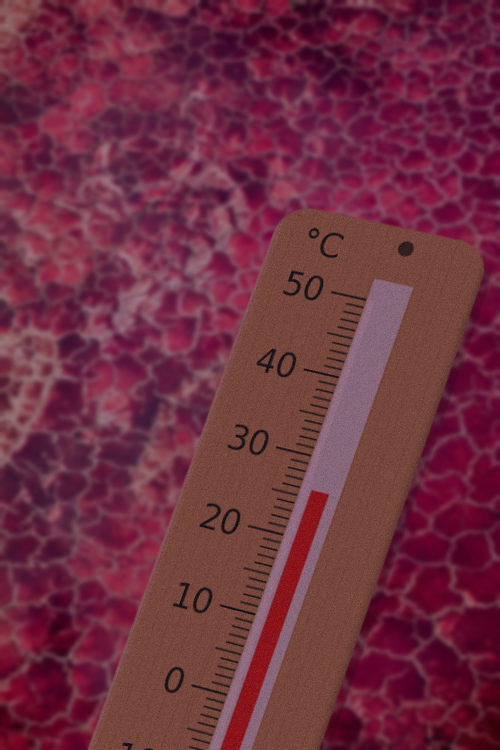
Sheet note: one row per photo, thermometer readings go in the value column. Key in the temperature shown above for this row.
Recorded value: 26 °C
